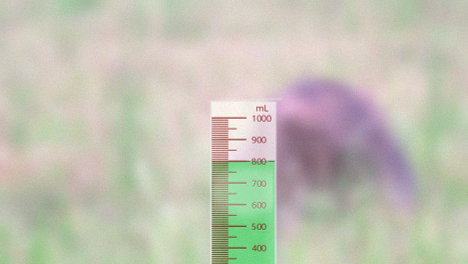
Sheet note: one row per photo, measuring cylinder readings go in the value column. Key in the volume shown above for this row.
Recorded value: 800 mL
